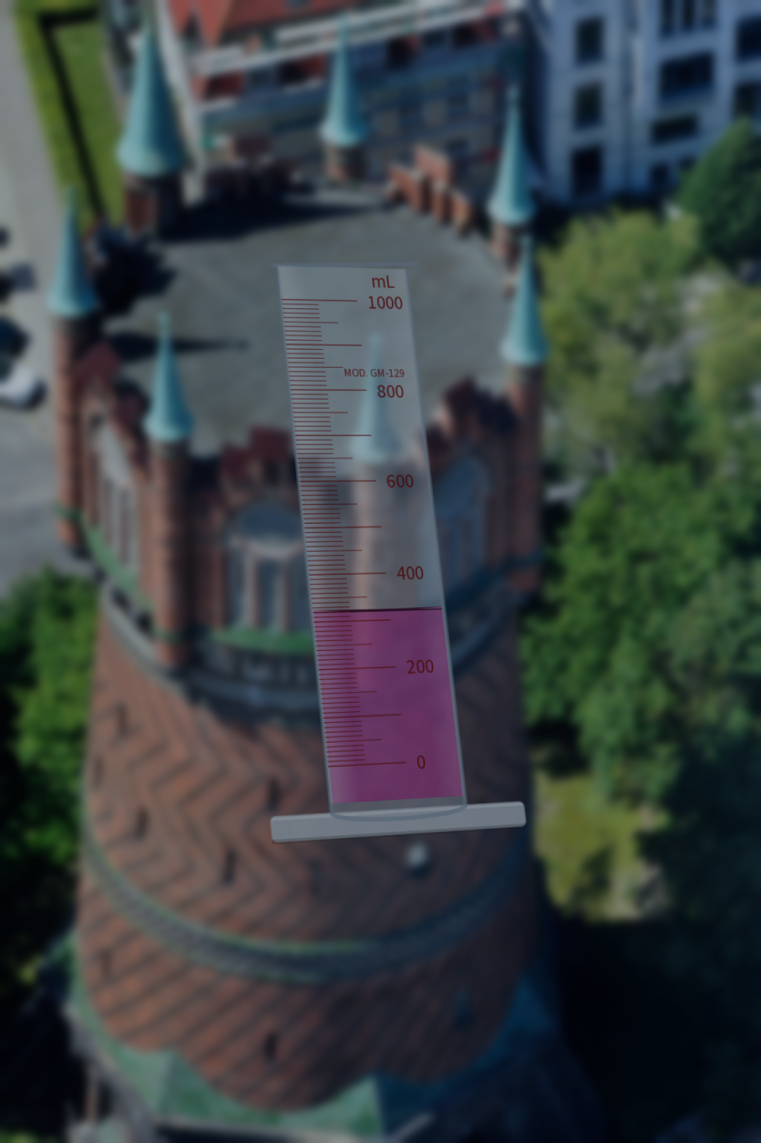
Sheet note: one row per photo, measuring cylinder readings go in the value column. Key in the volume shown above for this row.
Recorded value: 320 mL
